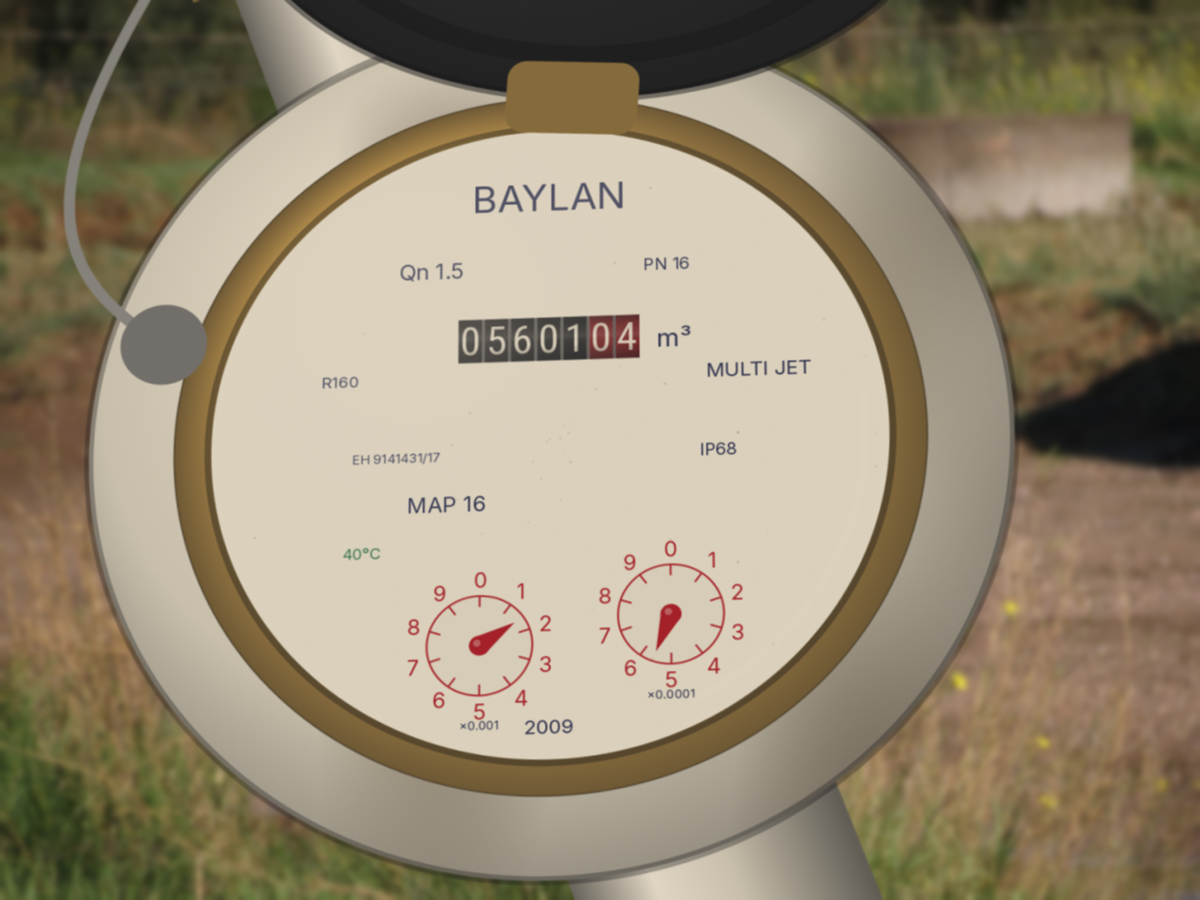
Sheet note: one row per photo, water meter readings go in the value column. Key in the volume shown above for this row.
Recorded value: 5601.0415 m³
